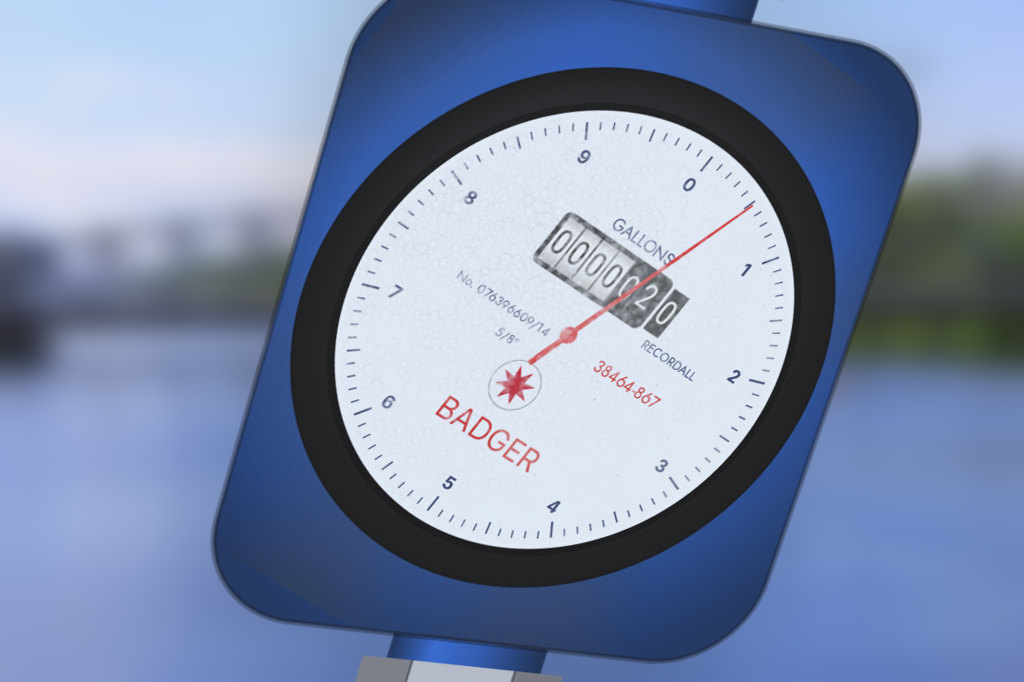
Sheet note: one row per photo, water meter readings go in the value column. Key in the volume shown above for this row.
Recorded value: 20.5 gal
